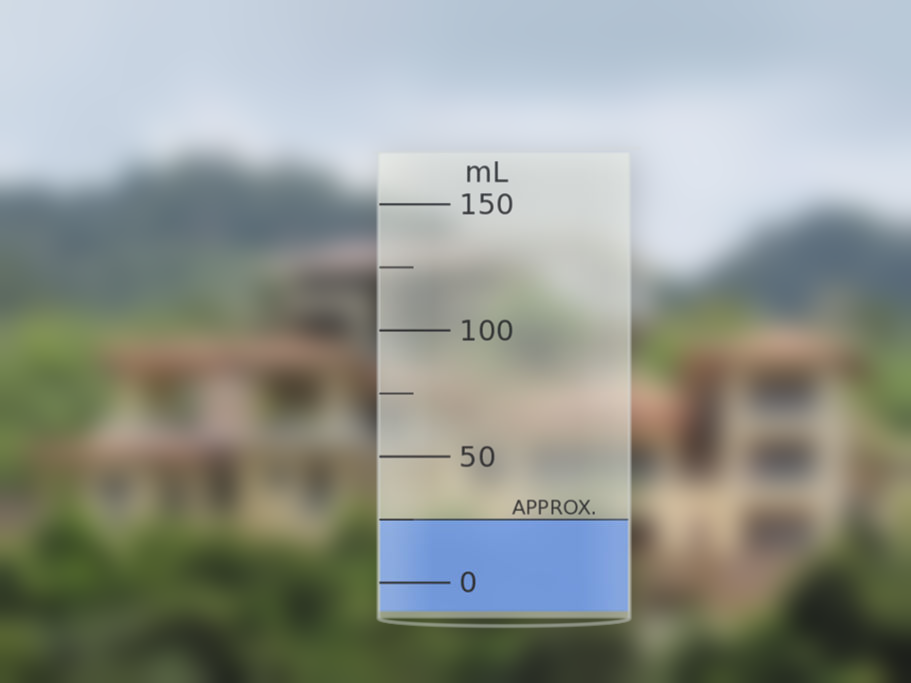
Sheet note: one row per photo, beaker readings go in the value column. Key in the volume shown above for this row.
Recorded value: 25 mL
